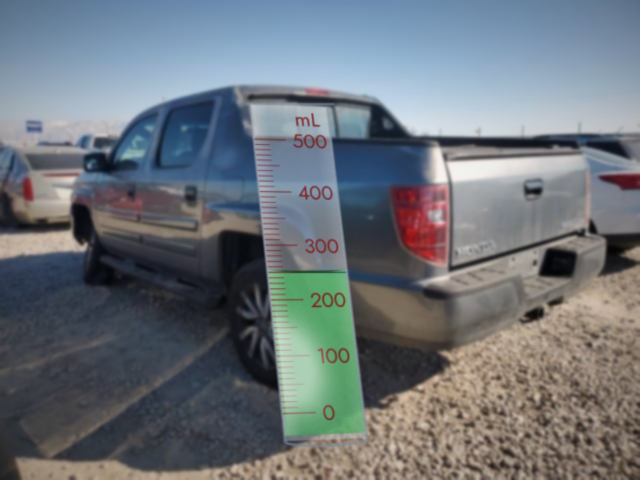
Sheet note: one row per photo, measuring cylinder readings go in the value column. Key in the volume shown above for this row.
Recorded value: 250 mL
